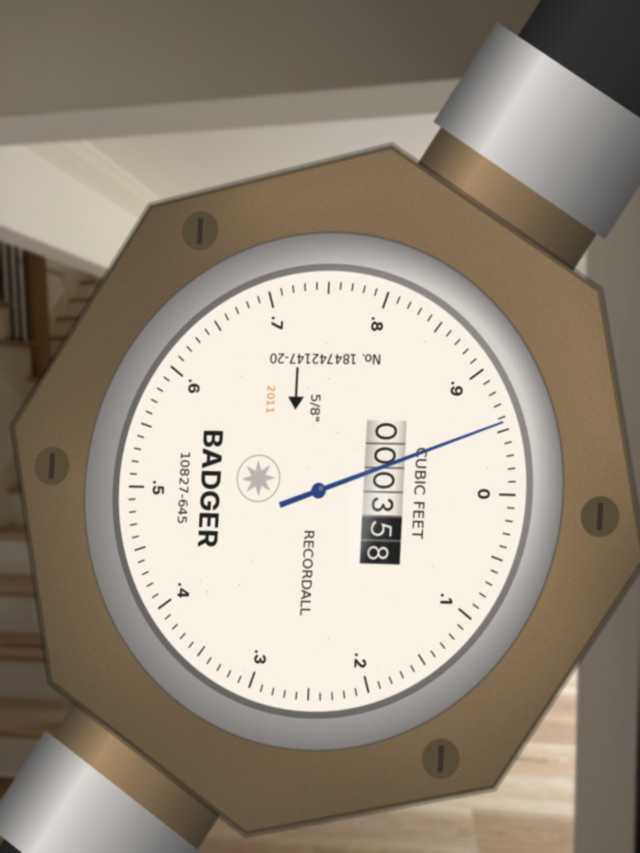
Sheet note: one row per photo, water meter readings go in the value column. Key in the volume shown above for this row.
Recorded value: 357.94 ft³
